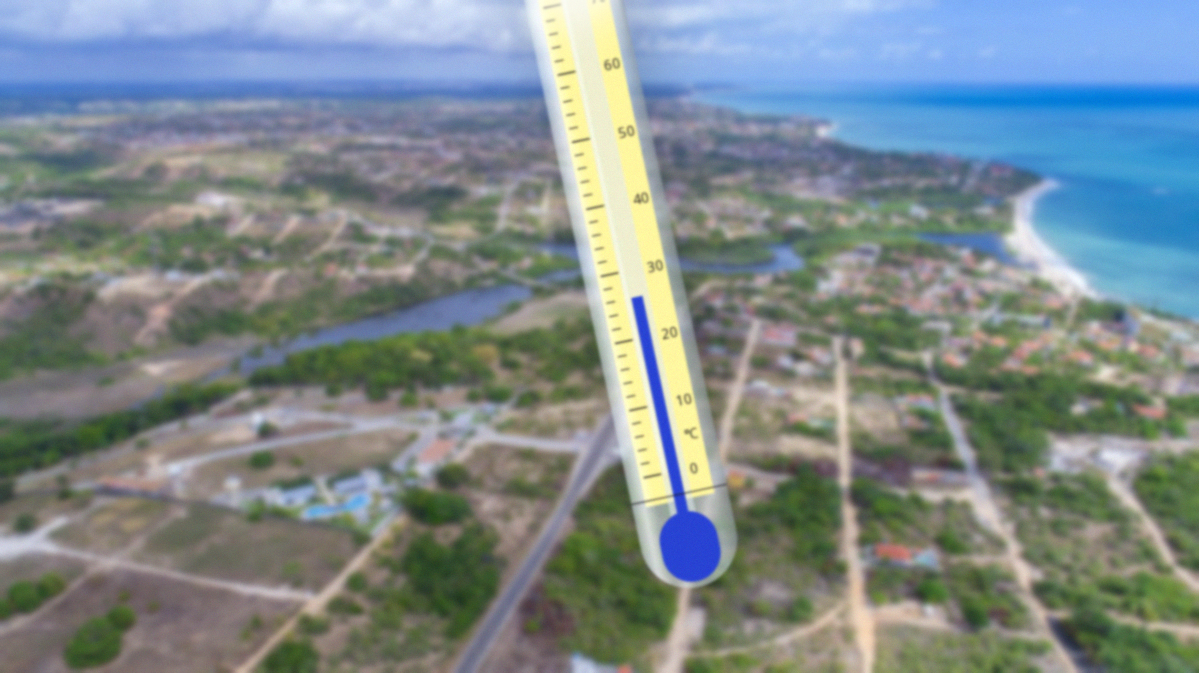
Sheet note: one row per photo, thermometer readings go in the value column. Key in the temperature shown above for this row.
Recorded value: 26 °C
